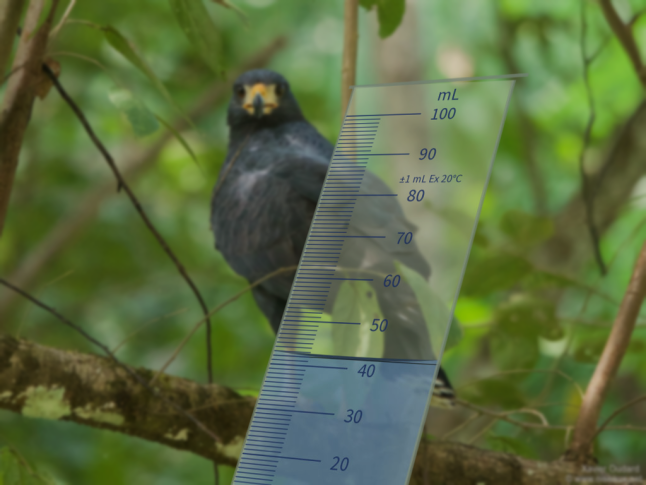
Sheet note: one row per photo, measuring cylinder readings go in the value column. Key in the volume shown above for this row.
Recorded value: 42 mL
